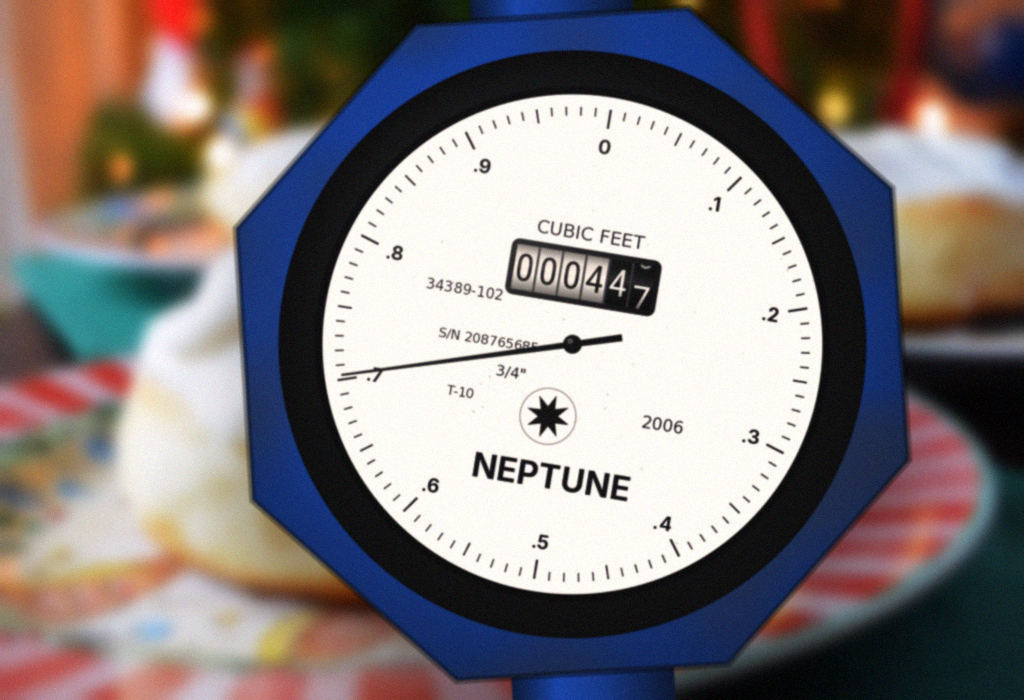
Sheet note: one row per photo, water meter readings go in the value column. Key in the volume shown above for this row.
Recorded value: 446.70 ft³
